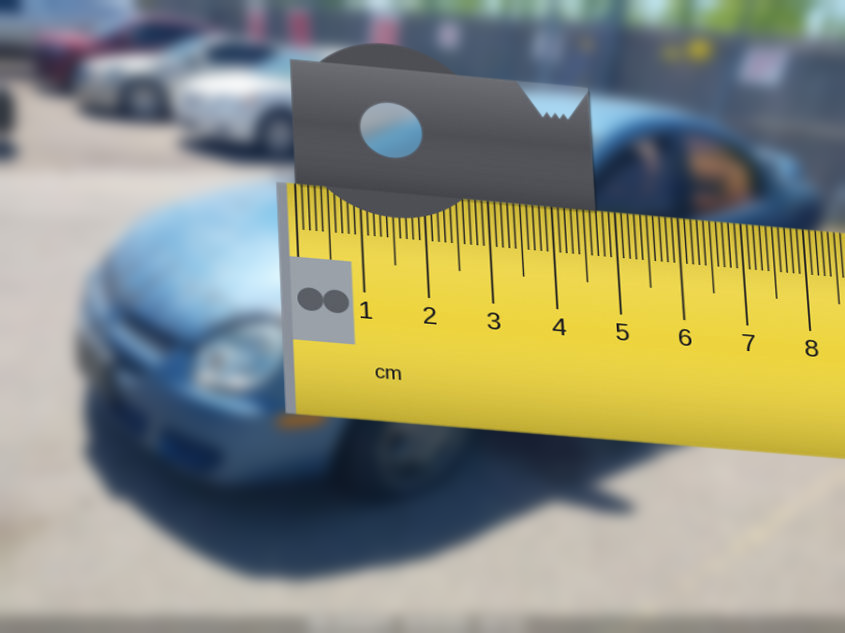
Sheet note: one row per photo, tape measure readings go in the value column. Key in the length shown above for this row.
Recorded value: 4.7 cm
